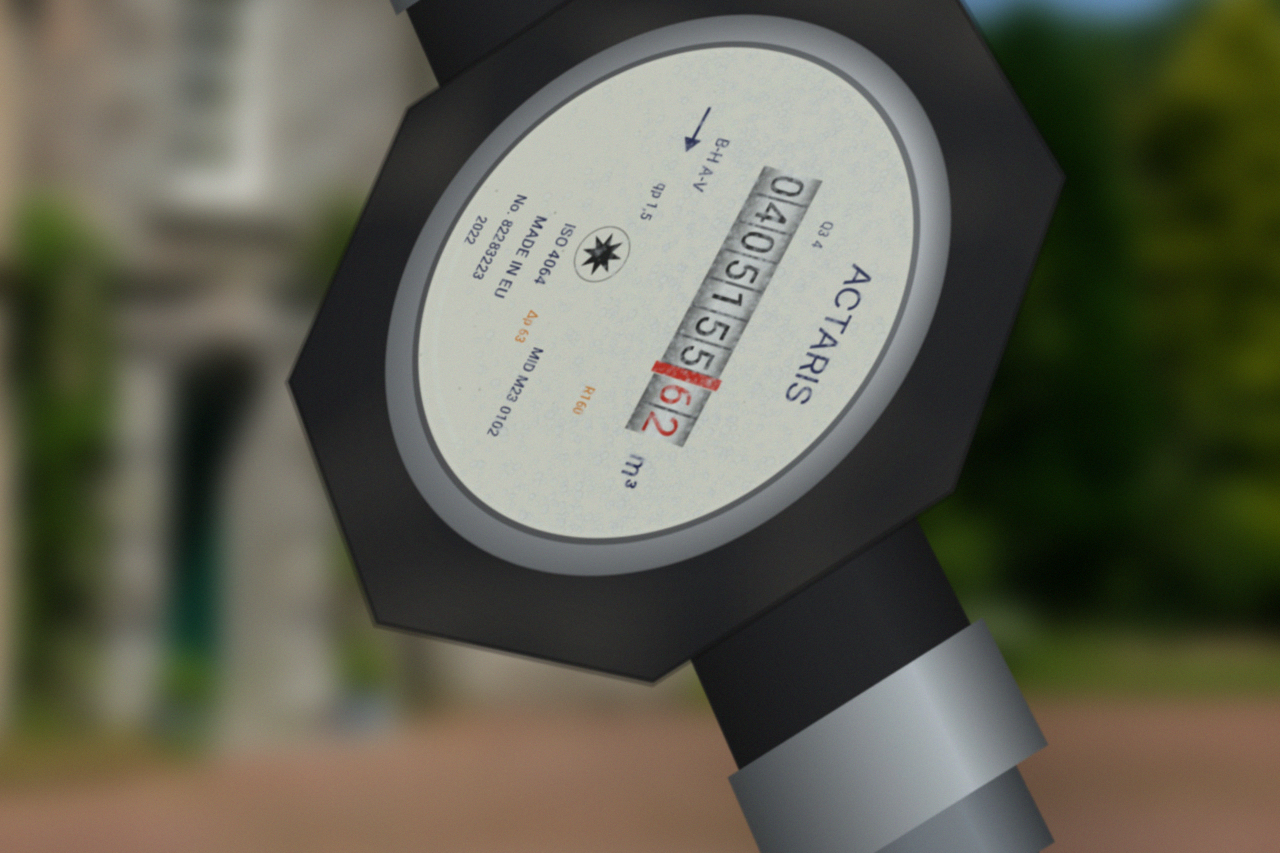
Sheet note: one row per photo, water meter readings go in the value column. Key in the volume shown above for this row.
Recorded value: 405155.62 m³
